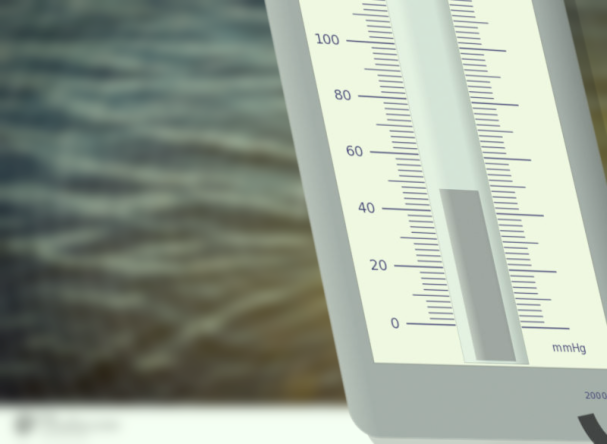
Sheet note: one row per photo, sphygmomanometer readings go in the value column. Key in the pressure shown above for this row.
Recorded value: 48 mmHg
